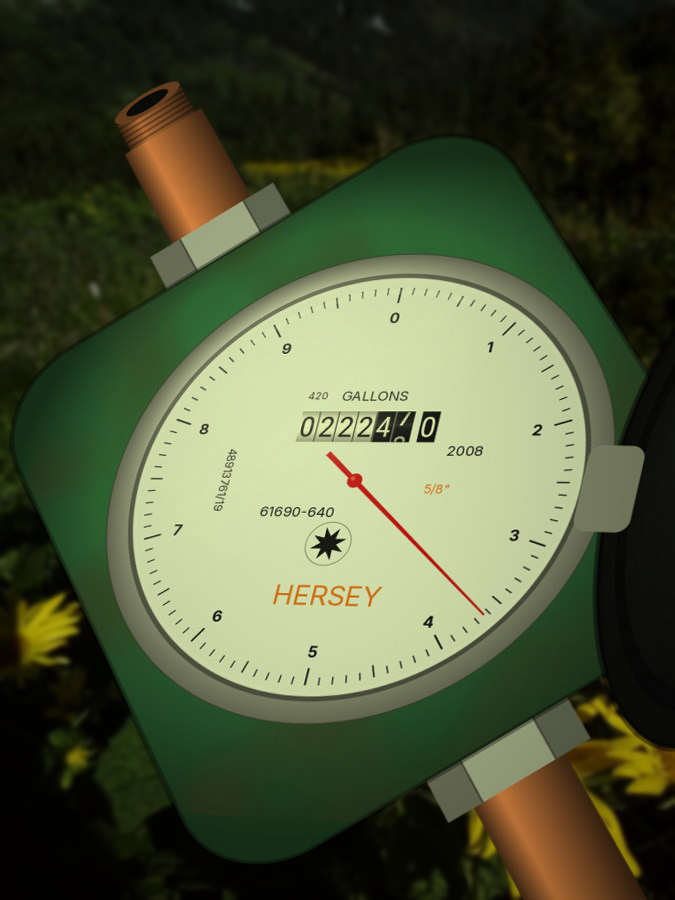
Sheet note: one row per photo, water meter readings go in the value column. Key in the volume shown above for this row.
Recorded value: 222473.6 gal
